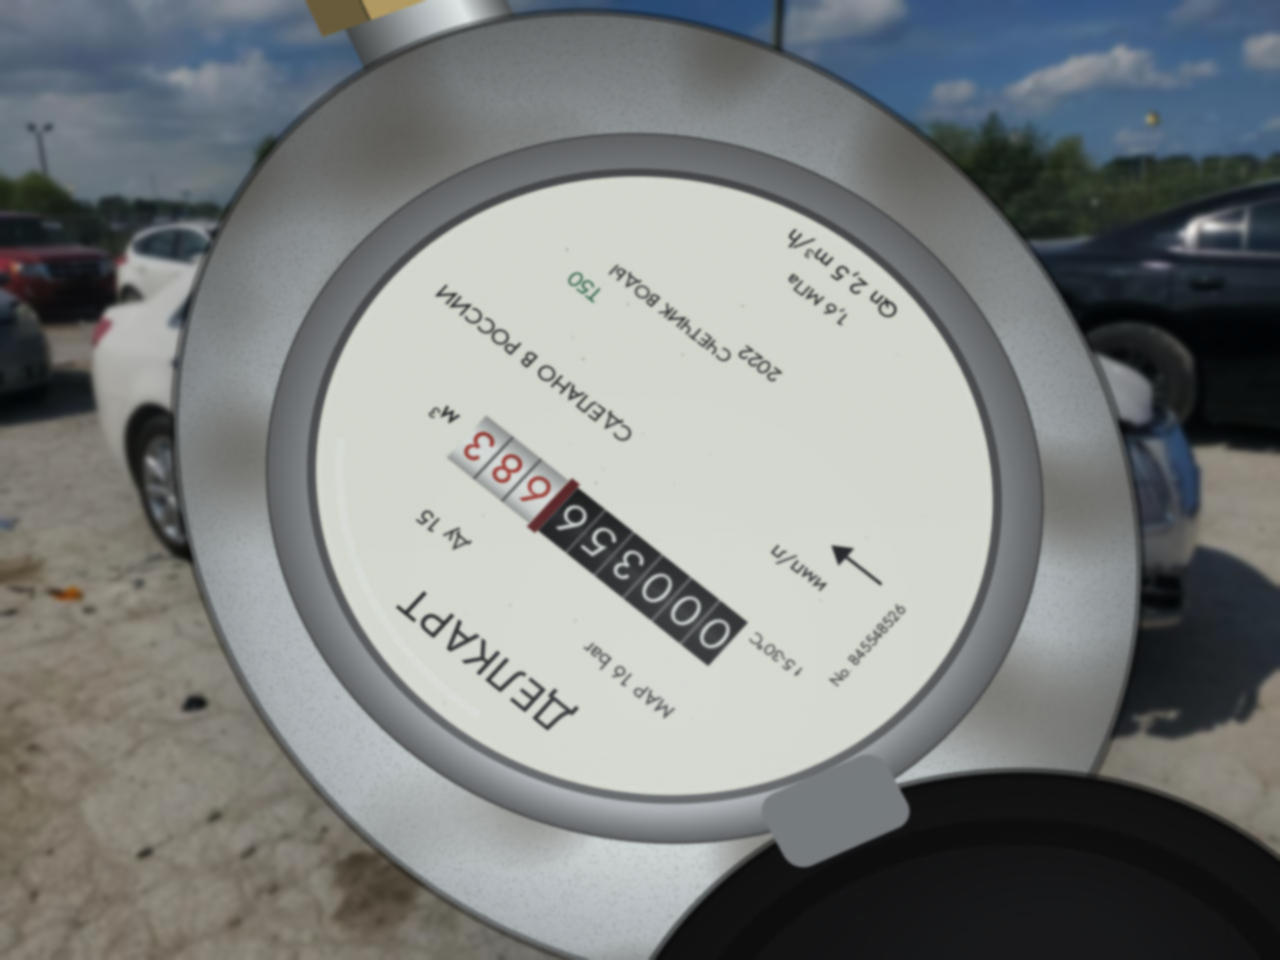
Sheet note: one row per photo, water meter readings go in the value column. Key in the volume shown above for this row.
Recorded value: 356.683 m³
